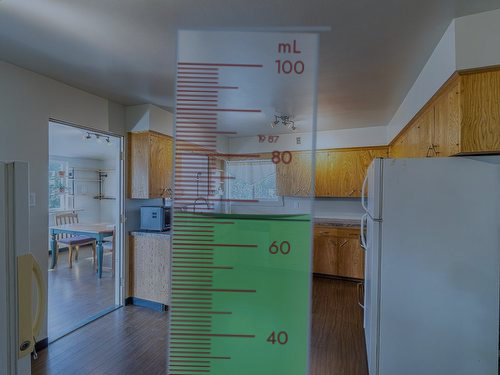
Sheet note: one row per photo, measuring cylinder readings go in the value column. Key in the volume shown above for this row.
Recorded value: 66 mL
